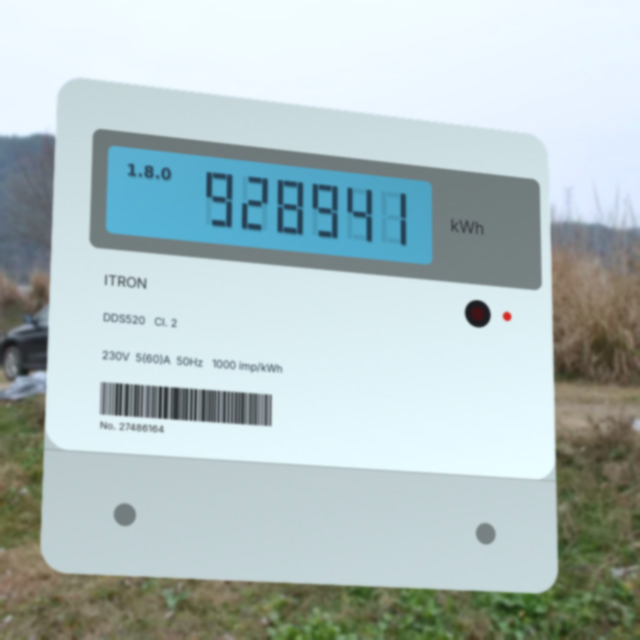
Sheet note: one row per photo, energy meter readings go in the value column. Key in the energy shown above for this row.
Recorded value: 928941 kWh
